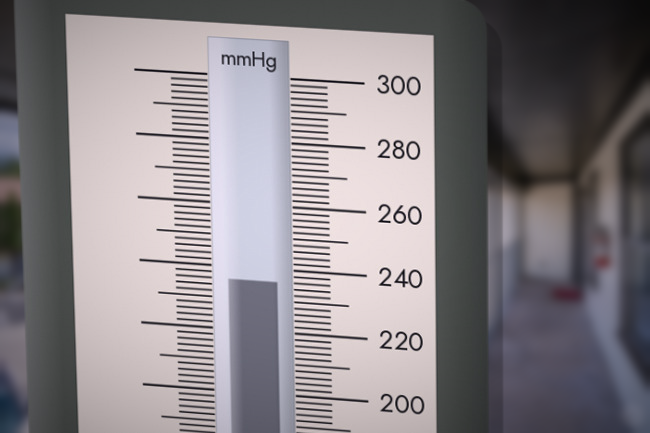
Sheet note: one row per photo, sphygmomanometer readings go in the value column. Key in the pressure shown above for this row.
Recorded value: 236 mmHg
